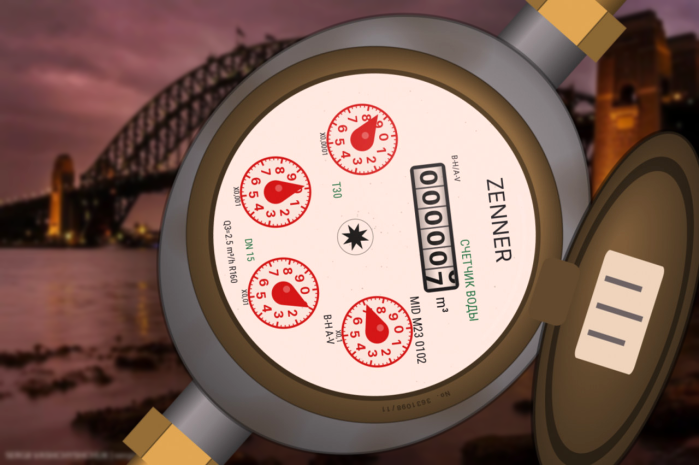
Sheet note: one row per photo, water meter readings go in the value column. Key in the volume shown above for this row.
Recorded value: 6.7098 m³
